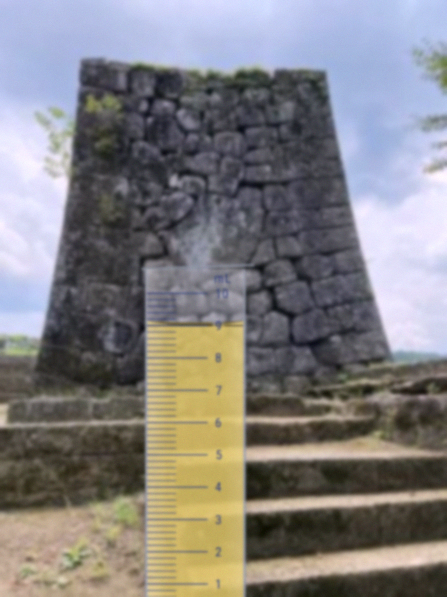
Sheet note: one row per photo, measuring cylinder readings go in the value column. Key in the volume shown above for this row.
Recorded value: 9 mL
